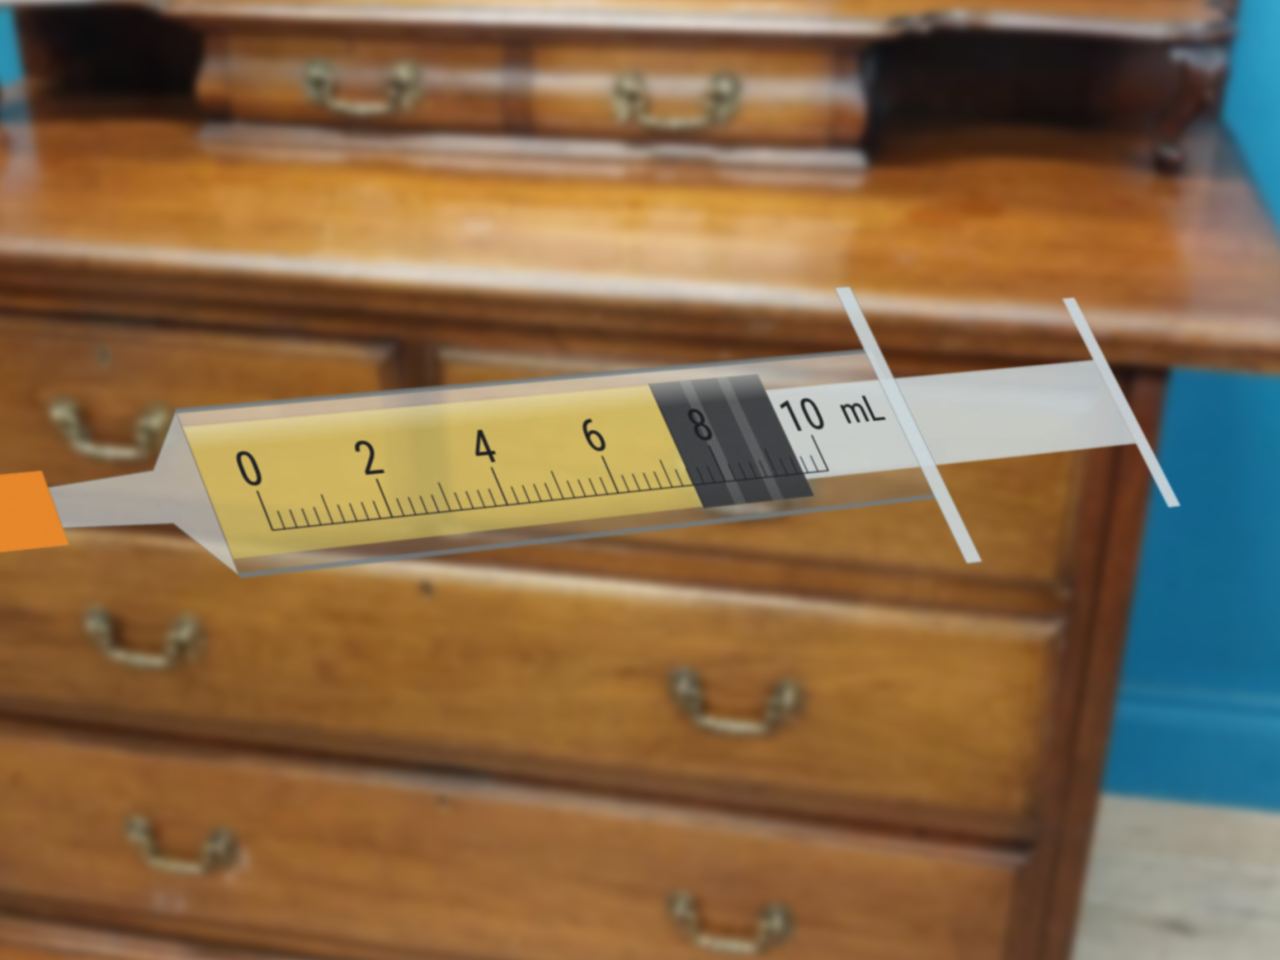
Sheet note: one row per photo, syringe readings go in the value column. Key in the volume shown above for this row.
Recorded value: 7.4 mL
